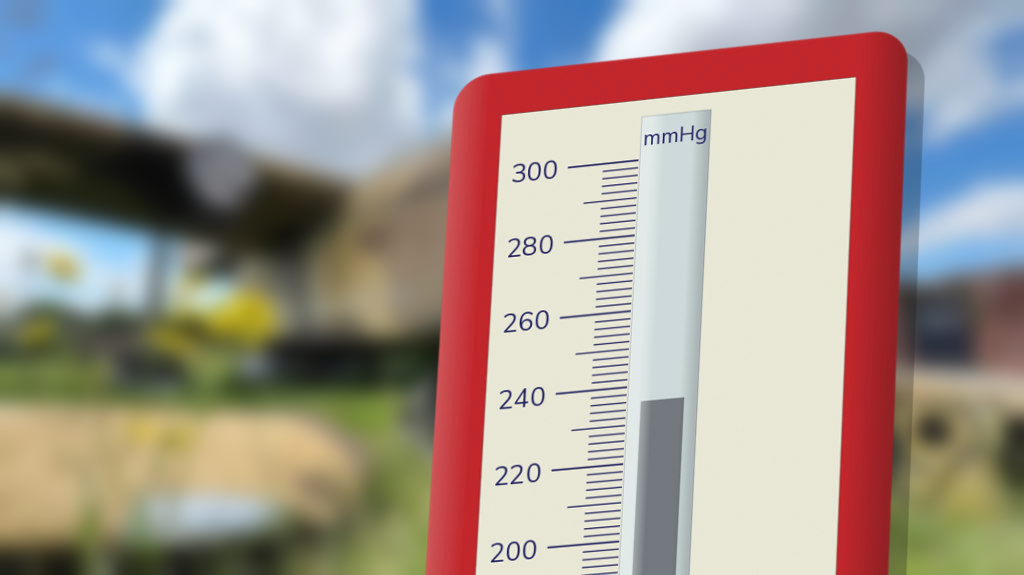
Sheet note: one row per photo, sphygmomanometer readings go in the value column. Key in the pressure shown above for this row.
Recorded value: 236 mmHg
